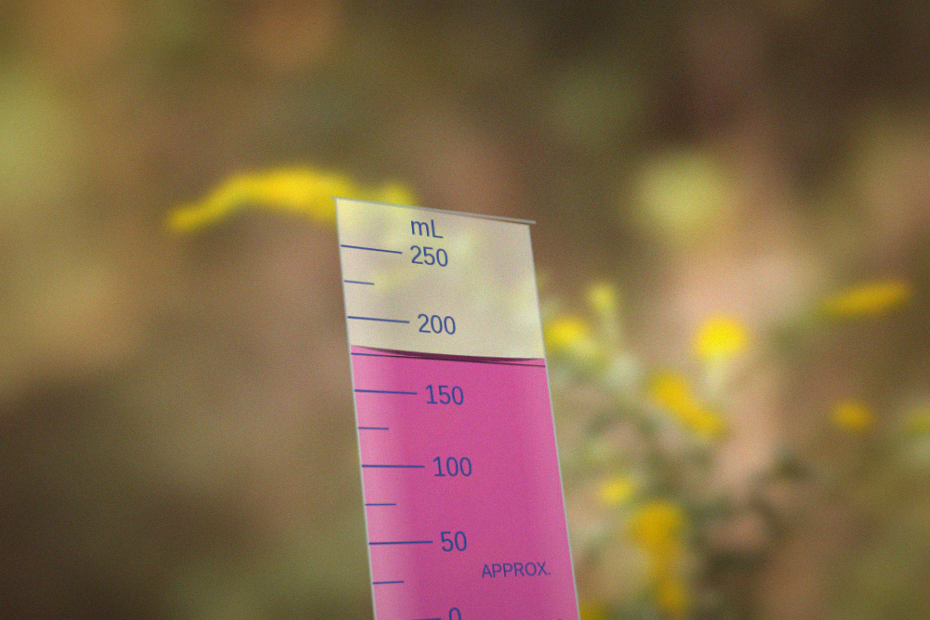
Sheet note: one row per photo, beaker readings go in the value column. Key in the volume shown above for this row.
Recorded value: 175 mL
